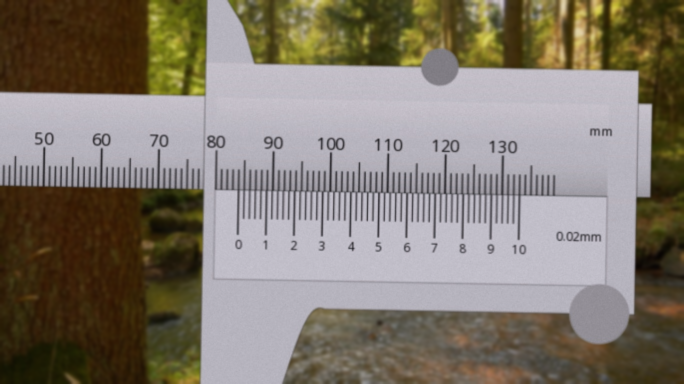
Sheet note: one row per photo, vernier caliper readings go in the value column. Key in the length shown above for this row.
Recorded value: 84.0 mm
